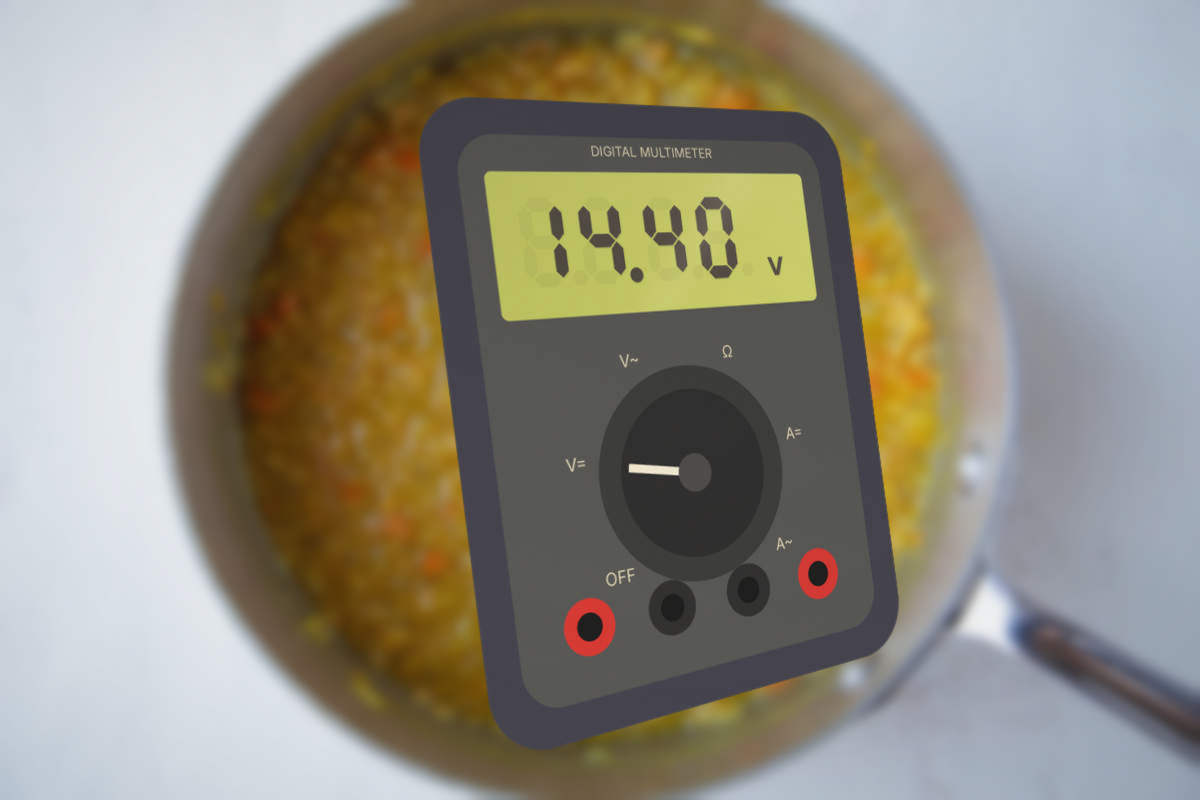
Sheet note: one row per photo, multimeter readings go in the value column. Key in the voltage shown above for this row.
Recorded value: 14.40 V
